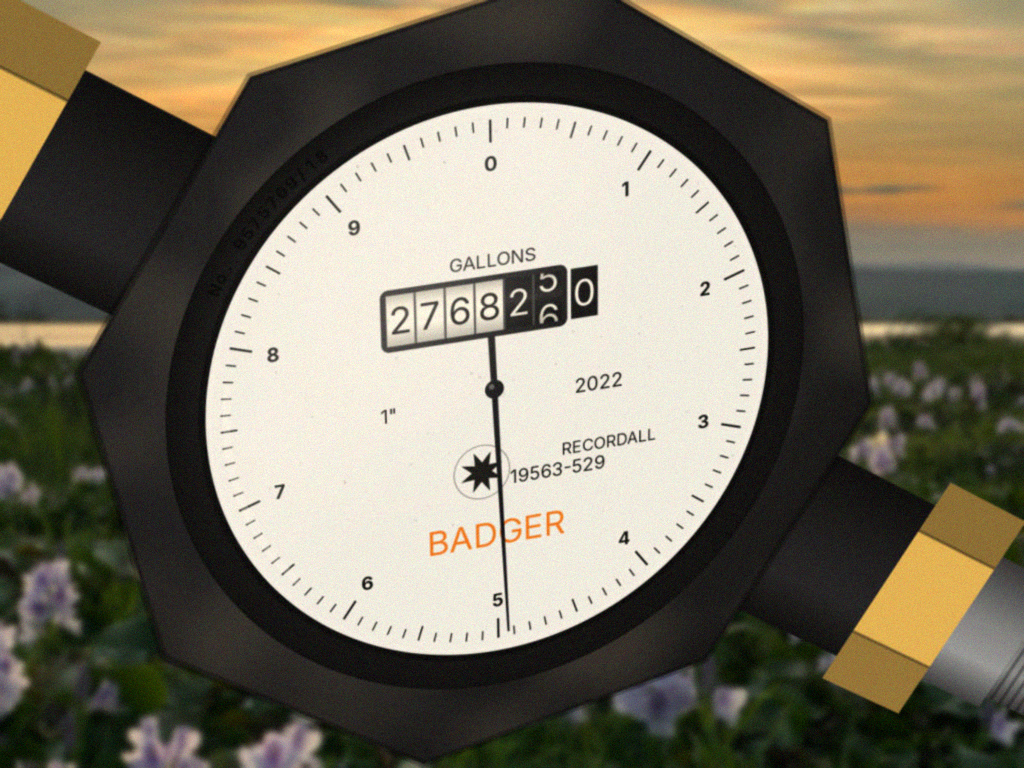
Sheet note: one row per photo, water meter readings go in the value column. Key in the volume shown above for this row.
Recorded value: 2768254.9 gal
